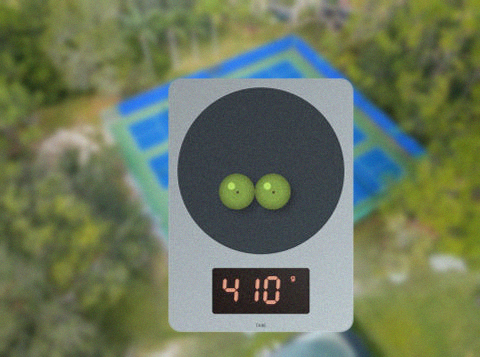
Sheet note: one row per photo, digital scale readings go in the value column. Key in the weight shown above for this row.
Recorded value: 410 g
